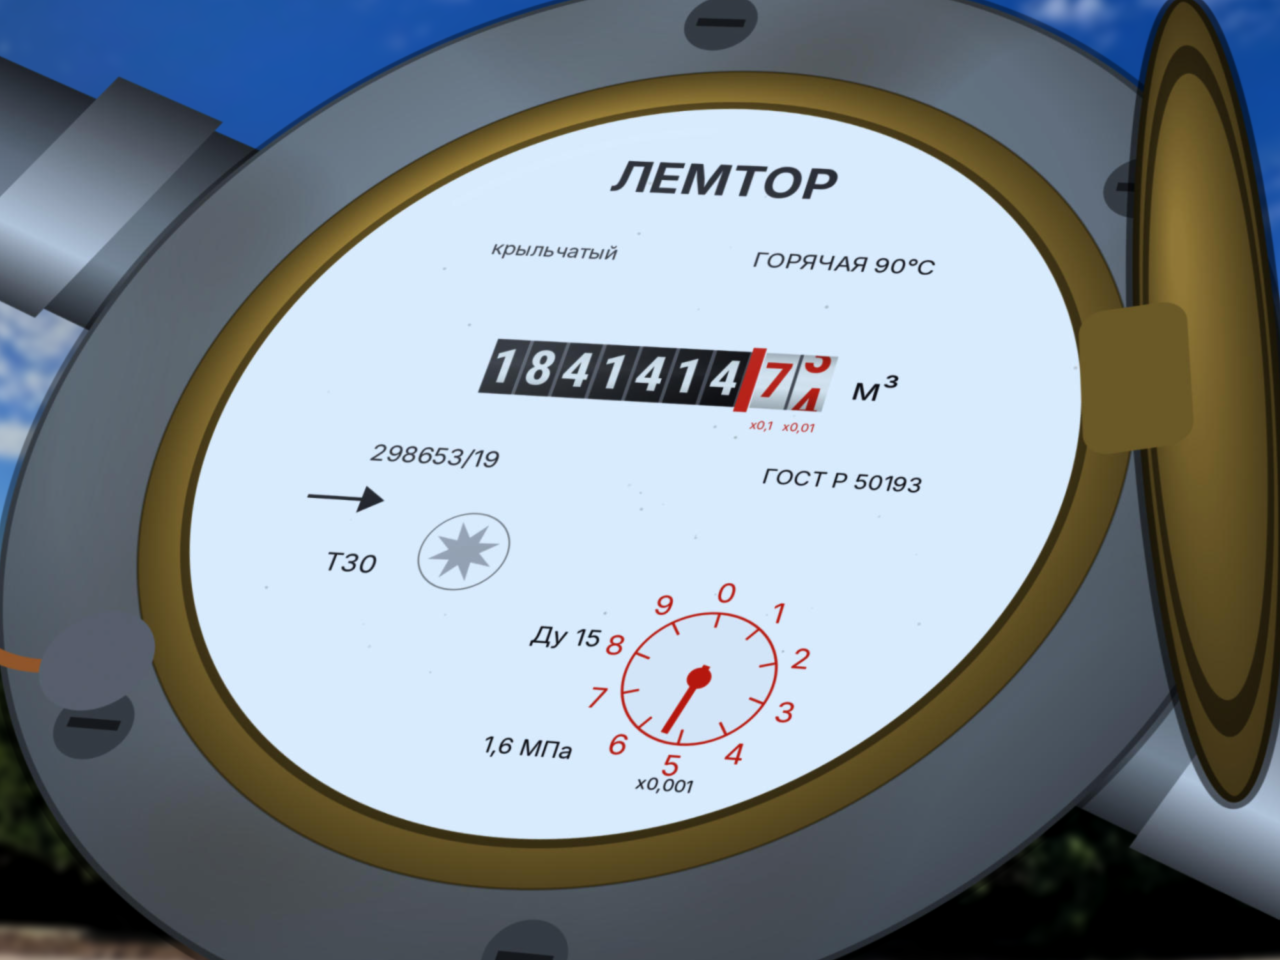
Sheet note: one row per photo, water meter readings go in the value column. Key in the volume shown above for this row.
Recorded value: 1841414.735 m³
